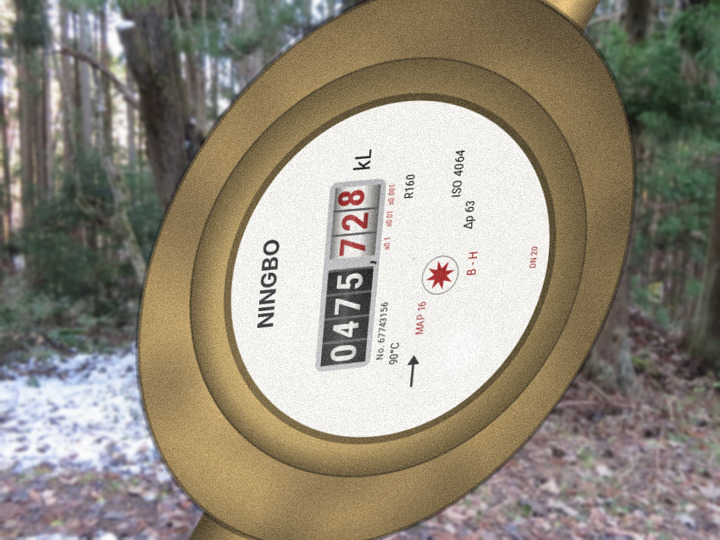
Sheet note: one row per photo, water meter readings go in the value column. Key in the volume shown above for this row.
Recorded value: 475.728 kL
